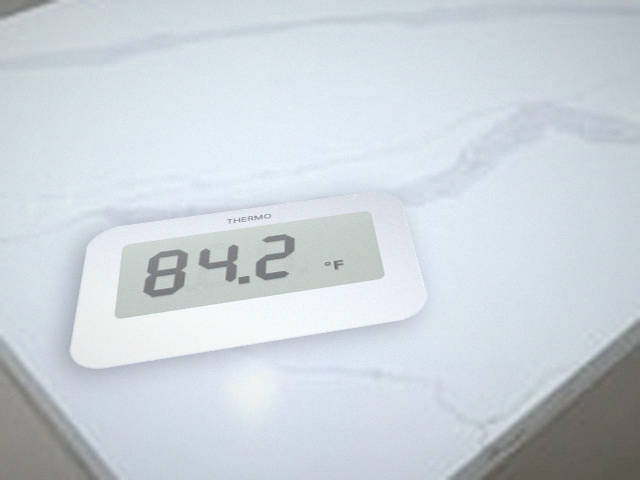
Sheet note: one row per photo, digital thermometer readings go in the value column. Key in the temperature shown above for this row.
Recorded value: 84.2 °F
